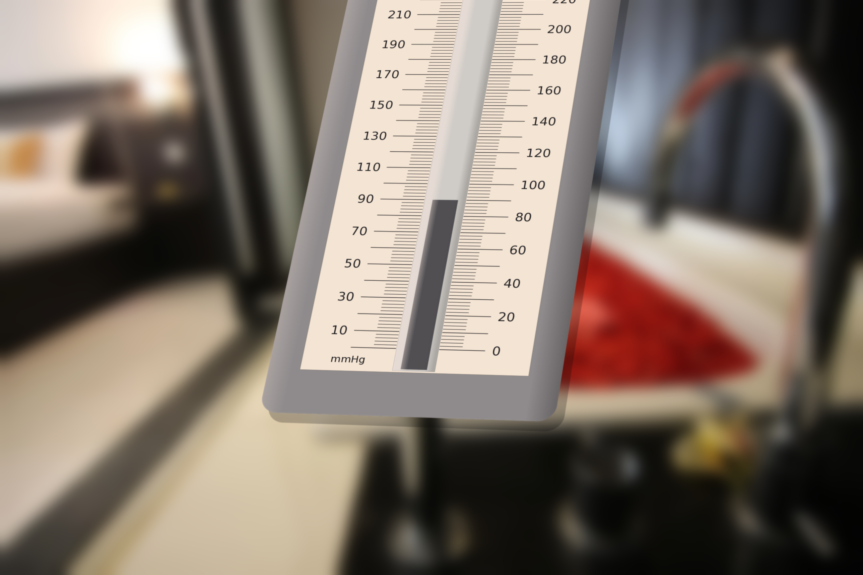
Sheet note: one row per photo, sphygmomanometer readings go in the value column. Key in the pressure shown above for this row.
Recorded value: 90 mmHg
